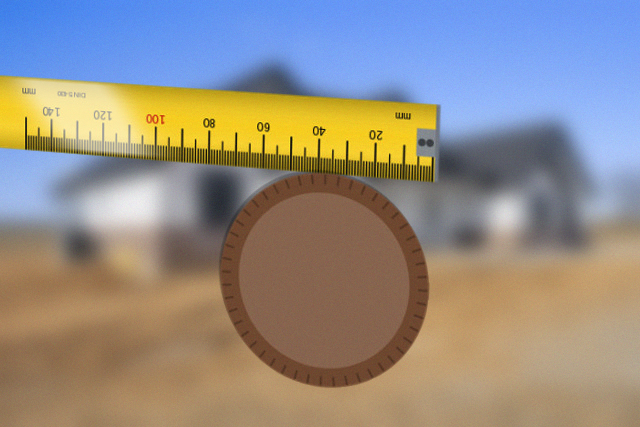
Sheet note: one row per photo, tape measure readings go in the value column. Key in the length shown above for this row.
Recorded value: 75 mm
